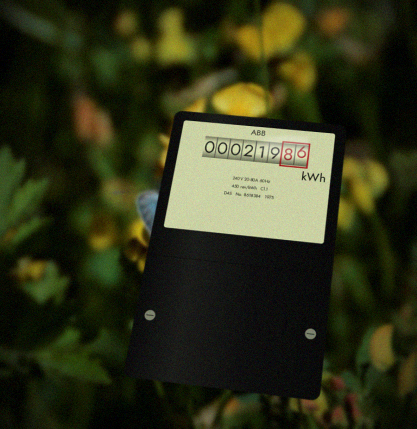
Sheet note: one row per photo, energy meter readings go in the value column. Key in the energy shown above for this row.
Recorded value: 219.86 kWh
